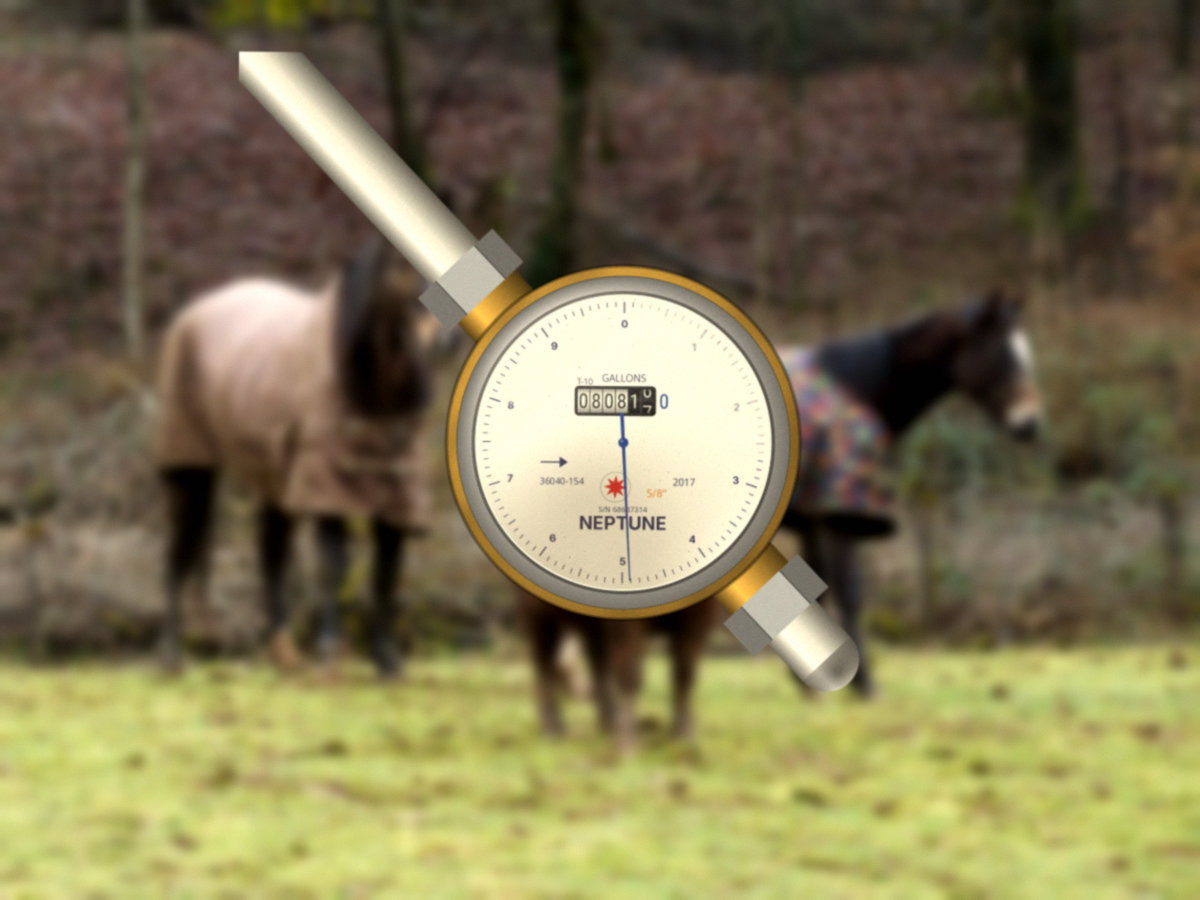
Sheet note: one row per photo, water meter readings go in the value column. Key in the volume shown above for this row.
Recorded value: 808164.9 gal
